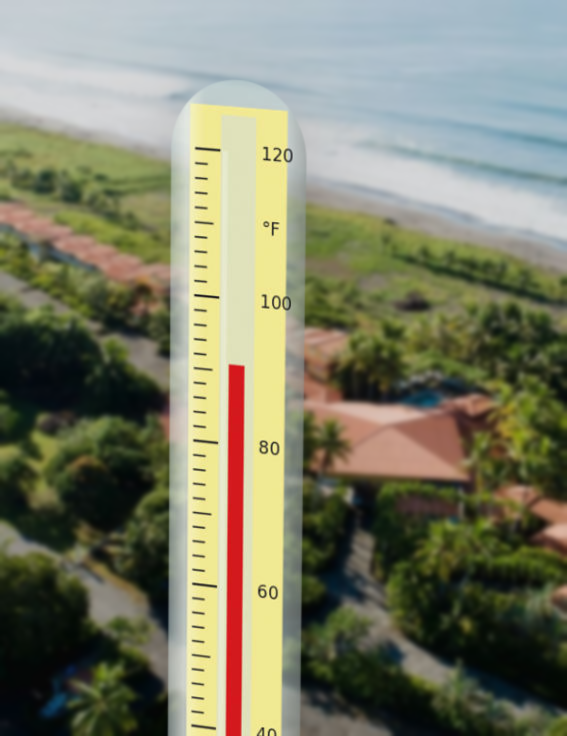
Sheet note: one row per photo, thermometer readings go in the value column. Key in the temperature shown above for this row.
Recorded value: 91 °F
